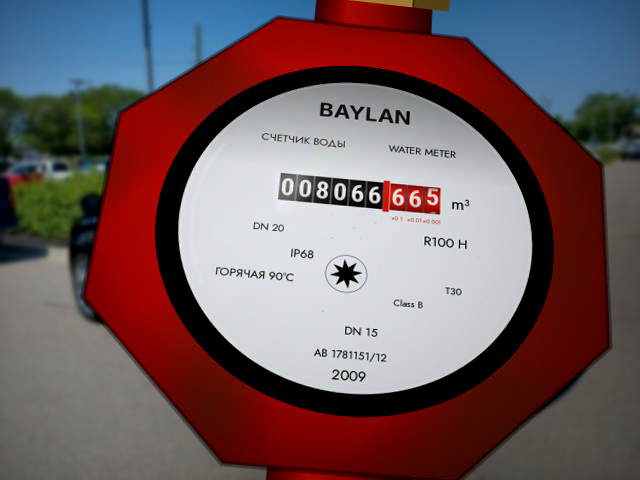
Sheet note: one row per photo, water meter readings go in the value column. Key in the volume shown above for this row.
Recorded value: 8066.665 m³
